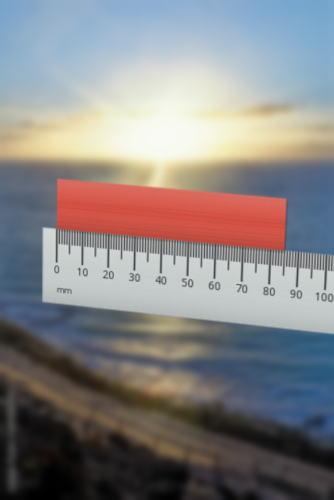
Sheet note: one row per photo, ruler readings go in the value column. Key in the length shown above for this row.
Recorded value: 85 mm
